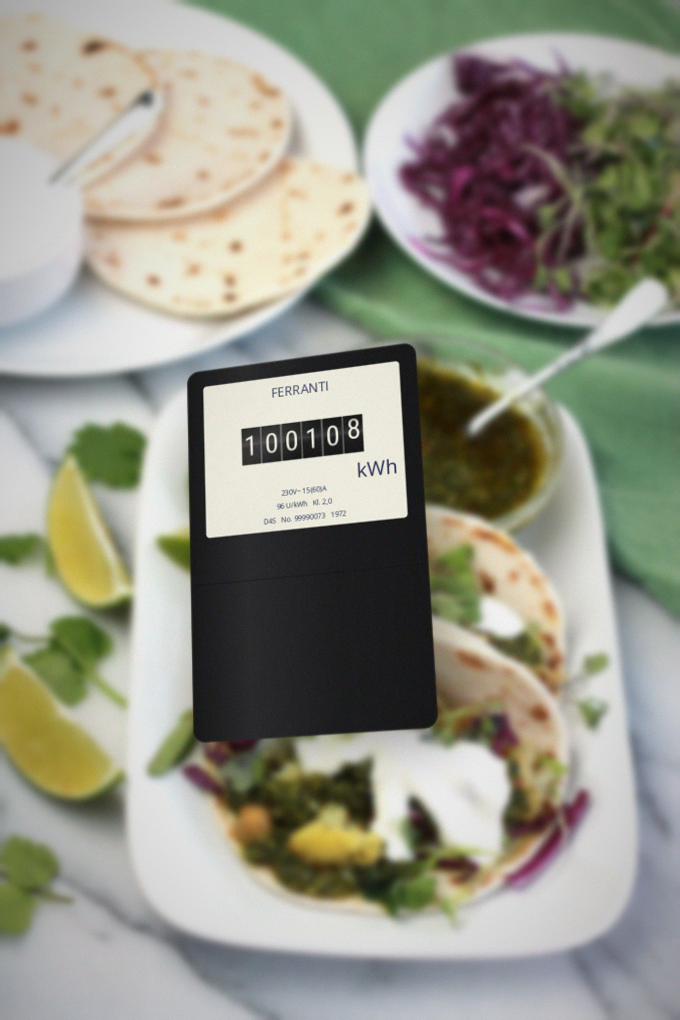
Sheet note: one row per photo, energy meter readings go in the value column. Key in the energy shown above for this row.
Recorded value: 100108 kWh
